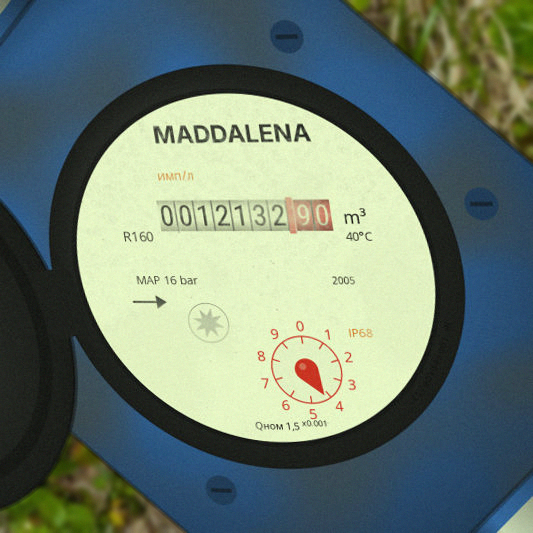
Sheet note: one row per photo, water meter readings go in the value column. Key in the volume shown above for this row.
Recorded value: 12132.904 m³
